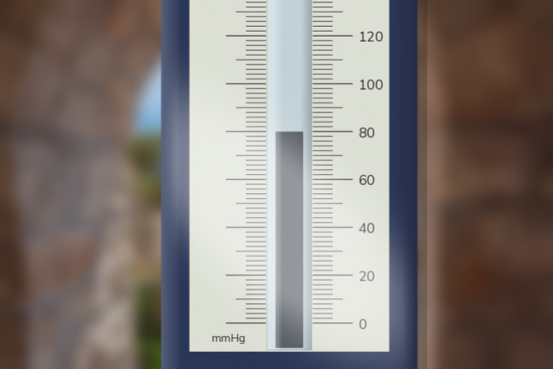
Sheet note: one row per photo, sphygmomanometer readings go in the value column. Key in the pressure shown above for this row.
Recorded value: 80 mmHg
